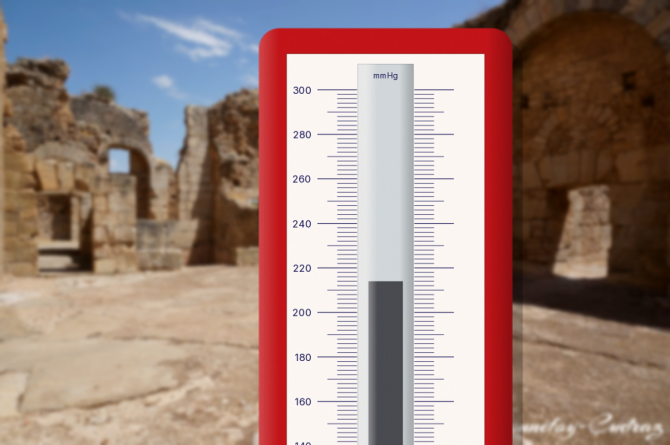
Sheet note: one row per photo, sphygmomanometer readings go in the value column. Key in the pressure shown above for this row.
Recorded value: 214 mmHg
